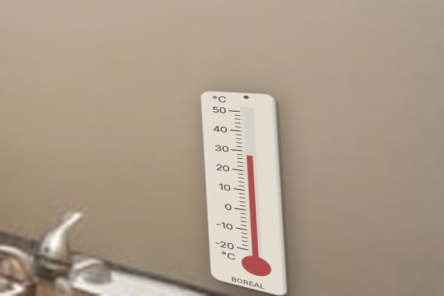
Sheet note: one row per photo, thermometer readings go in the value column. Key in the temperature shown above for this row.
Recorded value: 28 °C
